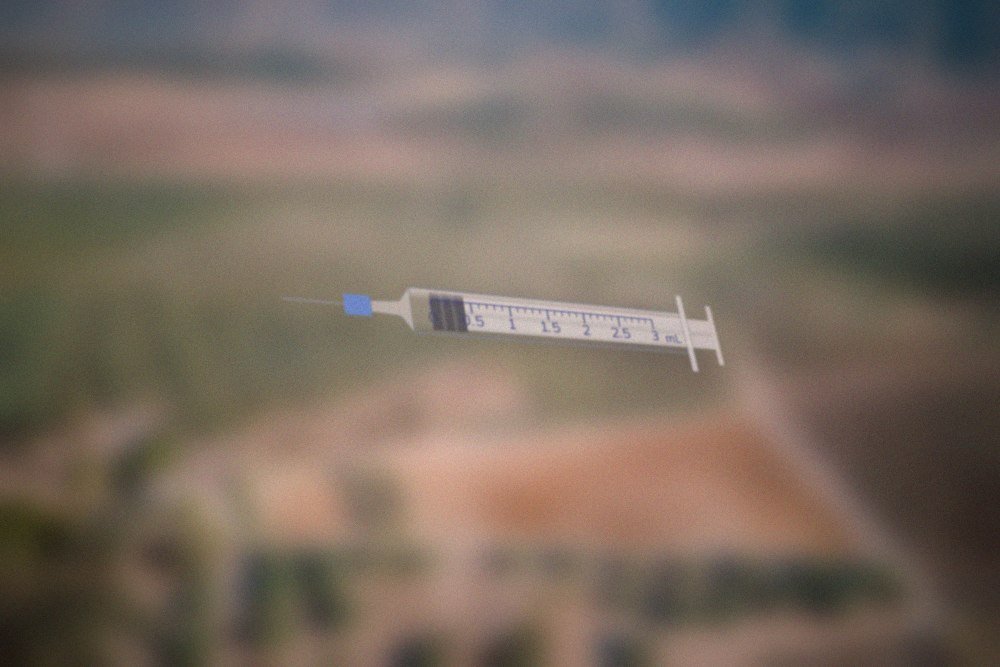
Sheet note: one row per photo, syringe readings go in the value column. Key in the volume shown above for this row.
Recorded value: 0 mL
